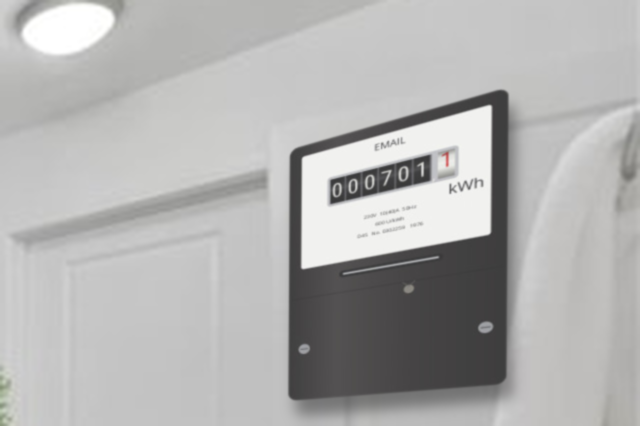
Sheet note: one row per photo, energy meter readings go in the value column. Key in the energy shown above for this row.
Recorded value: 701.1 kWh
